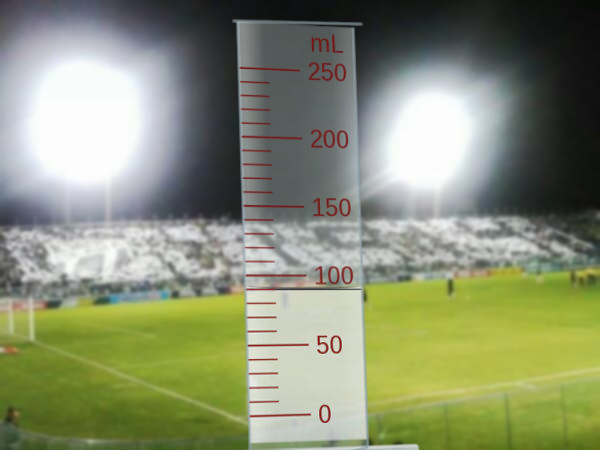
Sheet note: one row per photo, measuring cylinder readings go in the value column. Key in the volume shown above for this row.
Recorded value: 90 mL
